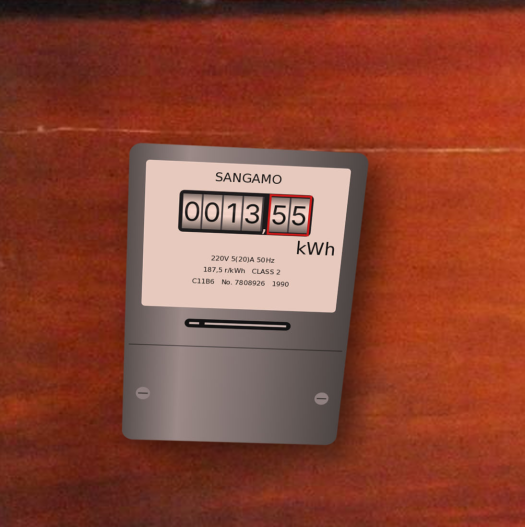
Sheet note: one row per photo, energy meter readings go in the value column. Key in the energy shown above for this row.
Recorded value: 13.55 kWh
